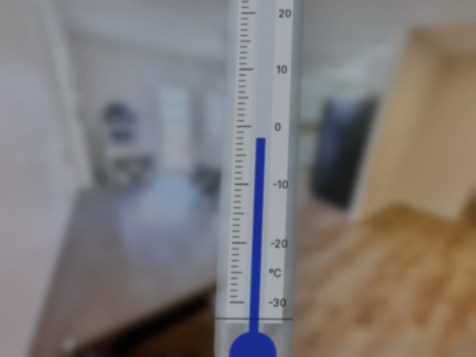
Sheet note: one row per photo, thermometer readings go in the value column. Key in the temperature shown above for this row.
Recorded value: -2 °C
